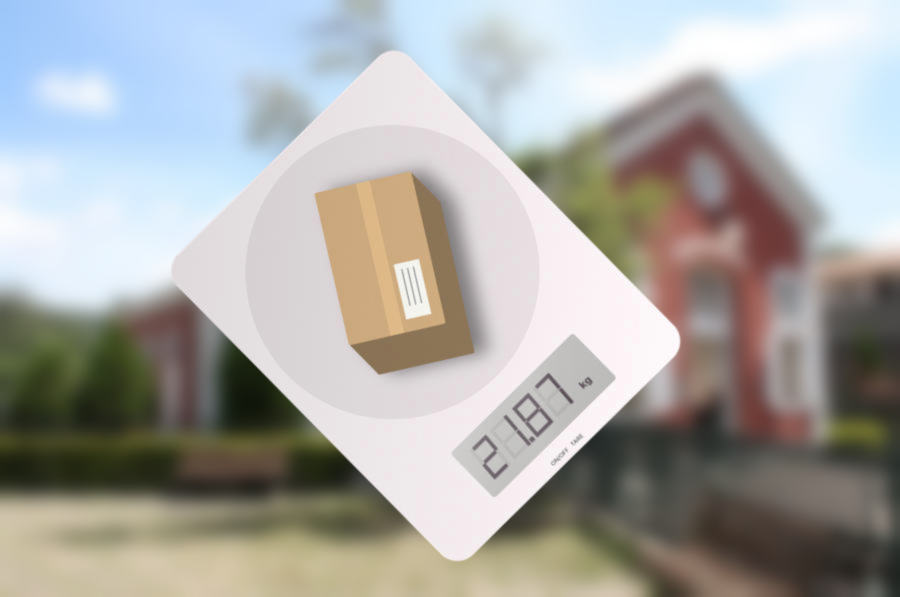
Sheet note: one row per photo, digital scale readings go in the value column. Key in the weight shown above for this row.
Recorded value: 21.87 kg
